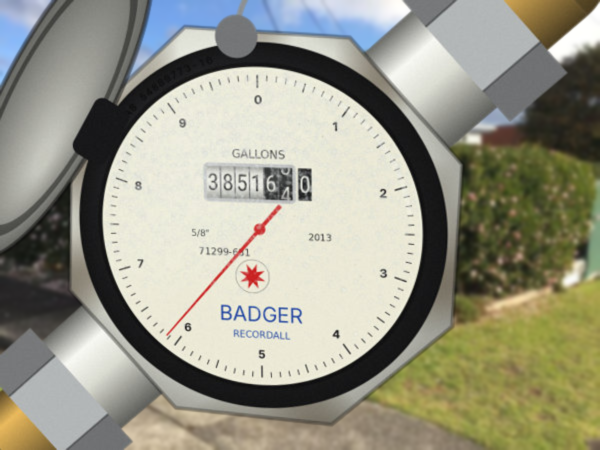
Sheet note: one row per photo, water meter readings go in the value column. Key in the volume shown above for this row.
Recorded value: 3851636.1 gal
